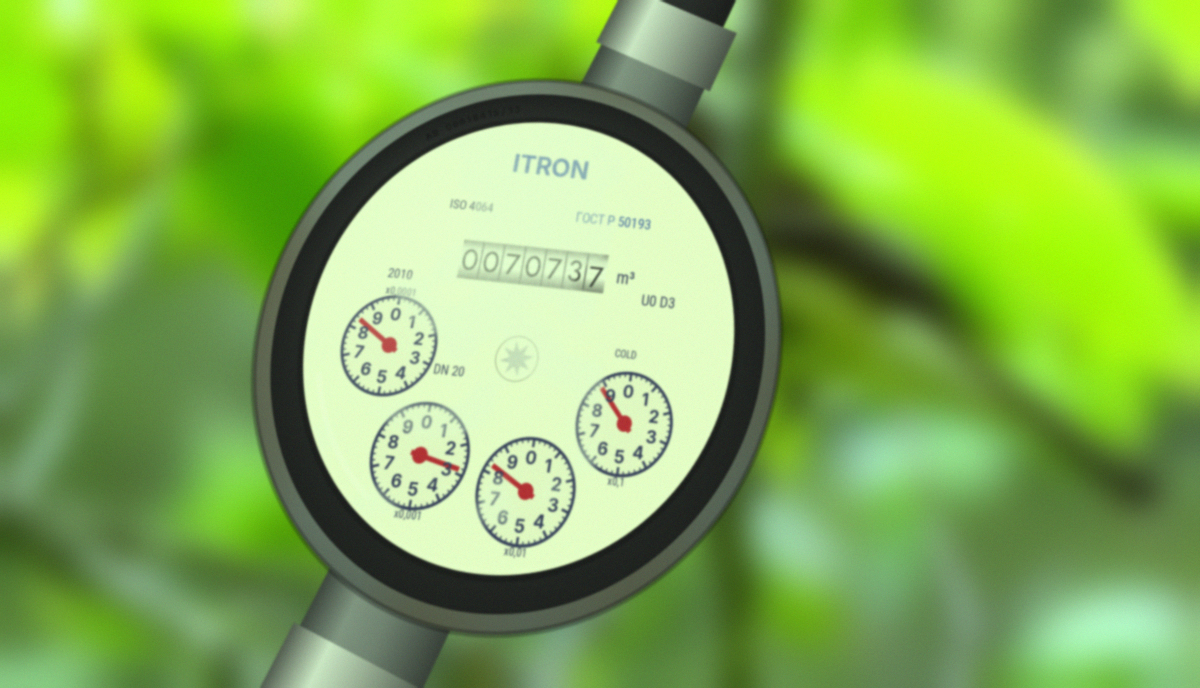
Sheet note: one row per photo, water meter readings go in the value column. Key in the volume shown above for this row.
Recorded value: 70736.8828 m³
